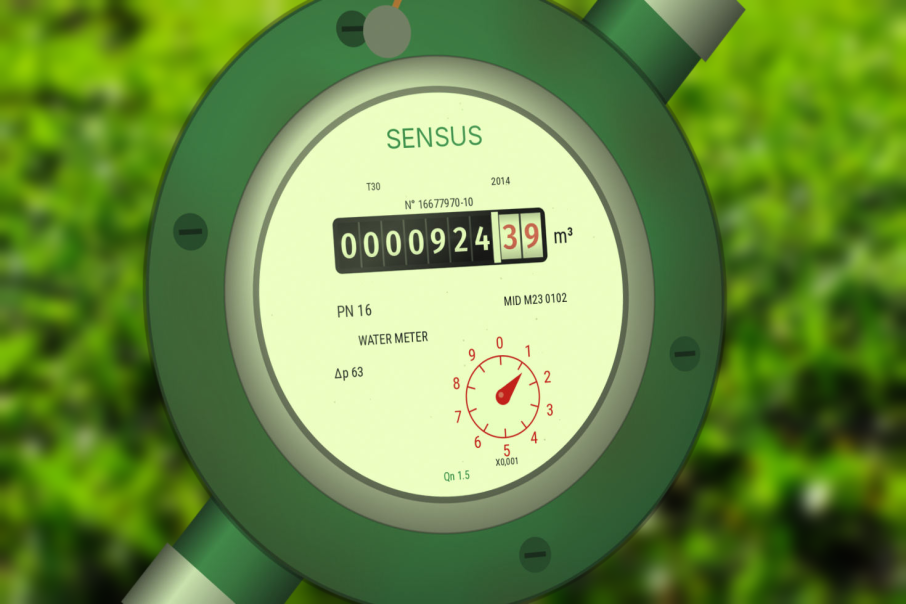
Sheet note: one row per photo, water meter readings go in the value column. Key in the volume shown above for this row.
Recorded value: 924.391 m³
